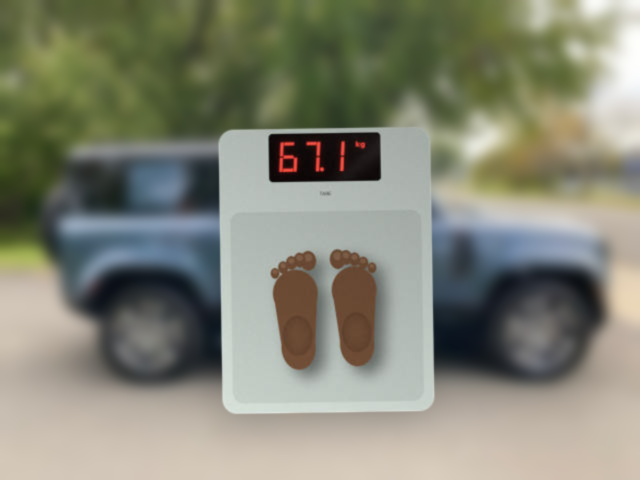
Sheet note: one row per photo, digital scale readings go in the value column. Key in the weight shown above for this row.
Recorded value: 67.1 kg
